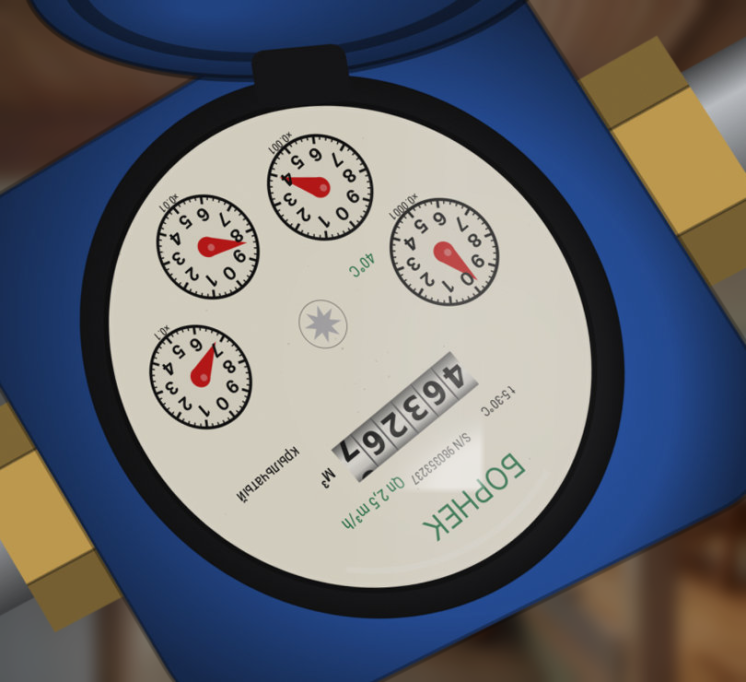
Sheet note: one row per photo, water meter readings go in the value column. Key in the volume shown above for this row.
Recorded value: 463266.6839 m³
